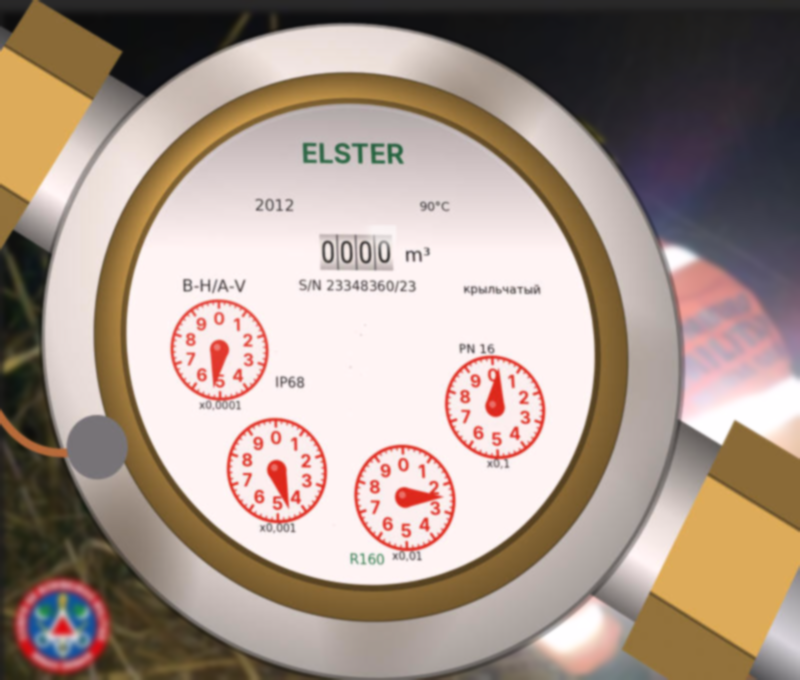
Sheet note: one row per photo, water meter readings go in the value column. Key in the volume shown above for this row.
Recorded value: 0.0245 m³
